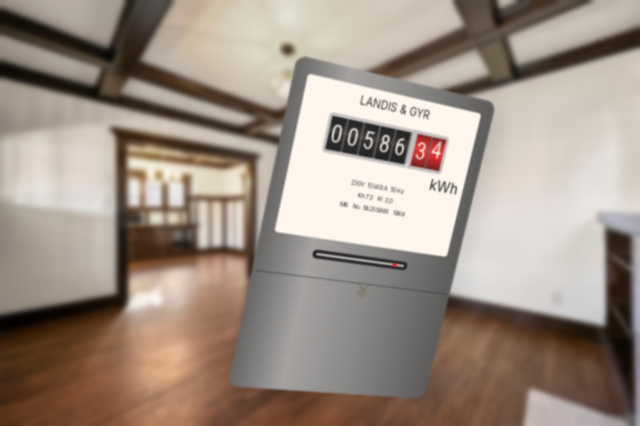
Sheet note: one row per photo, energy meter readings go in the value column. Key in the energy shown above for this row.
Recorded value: 586.34 kWh
